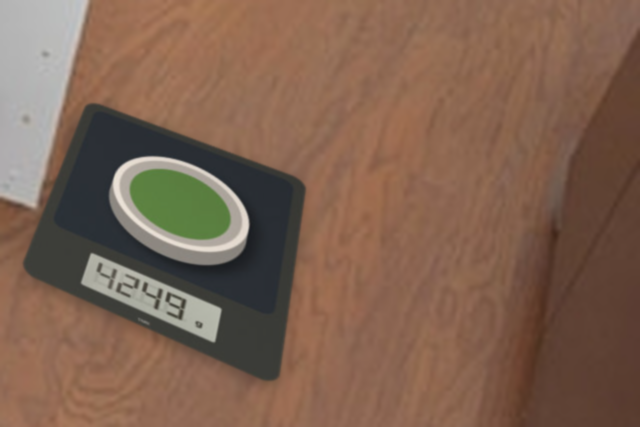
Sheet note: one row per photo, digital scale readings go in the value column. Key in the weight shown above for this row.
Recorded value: 4249 g
